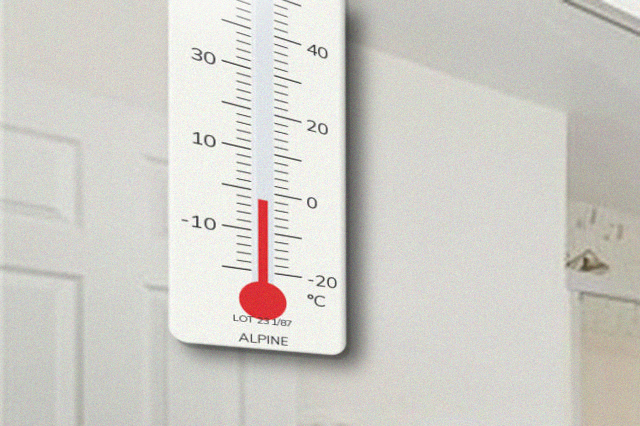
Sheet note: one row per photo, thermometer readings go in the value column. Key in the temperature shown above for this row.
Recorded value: -2 °C
